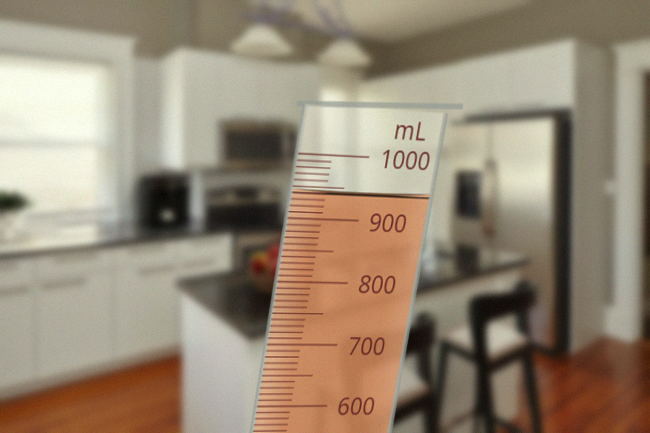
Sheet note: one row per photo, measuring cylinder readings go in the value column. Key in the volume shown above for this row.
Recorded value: 940 mL
